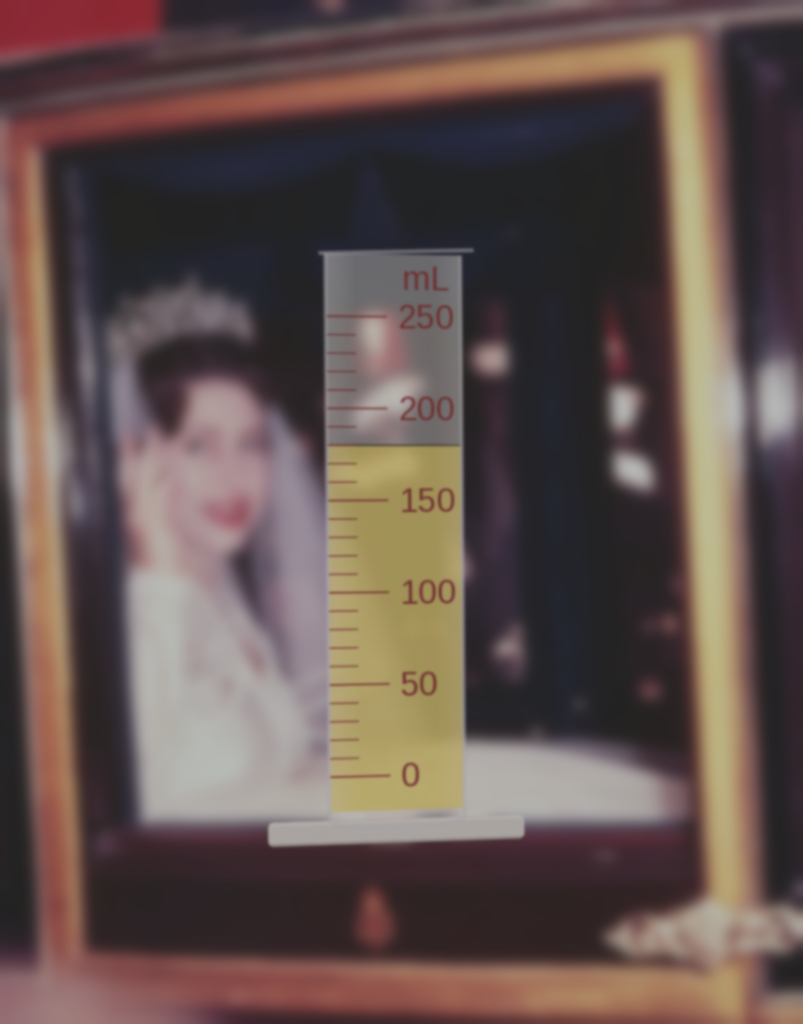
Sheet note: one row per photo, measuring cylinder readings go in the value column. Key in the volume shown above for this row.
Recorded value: 180 mL
